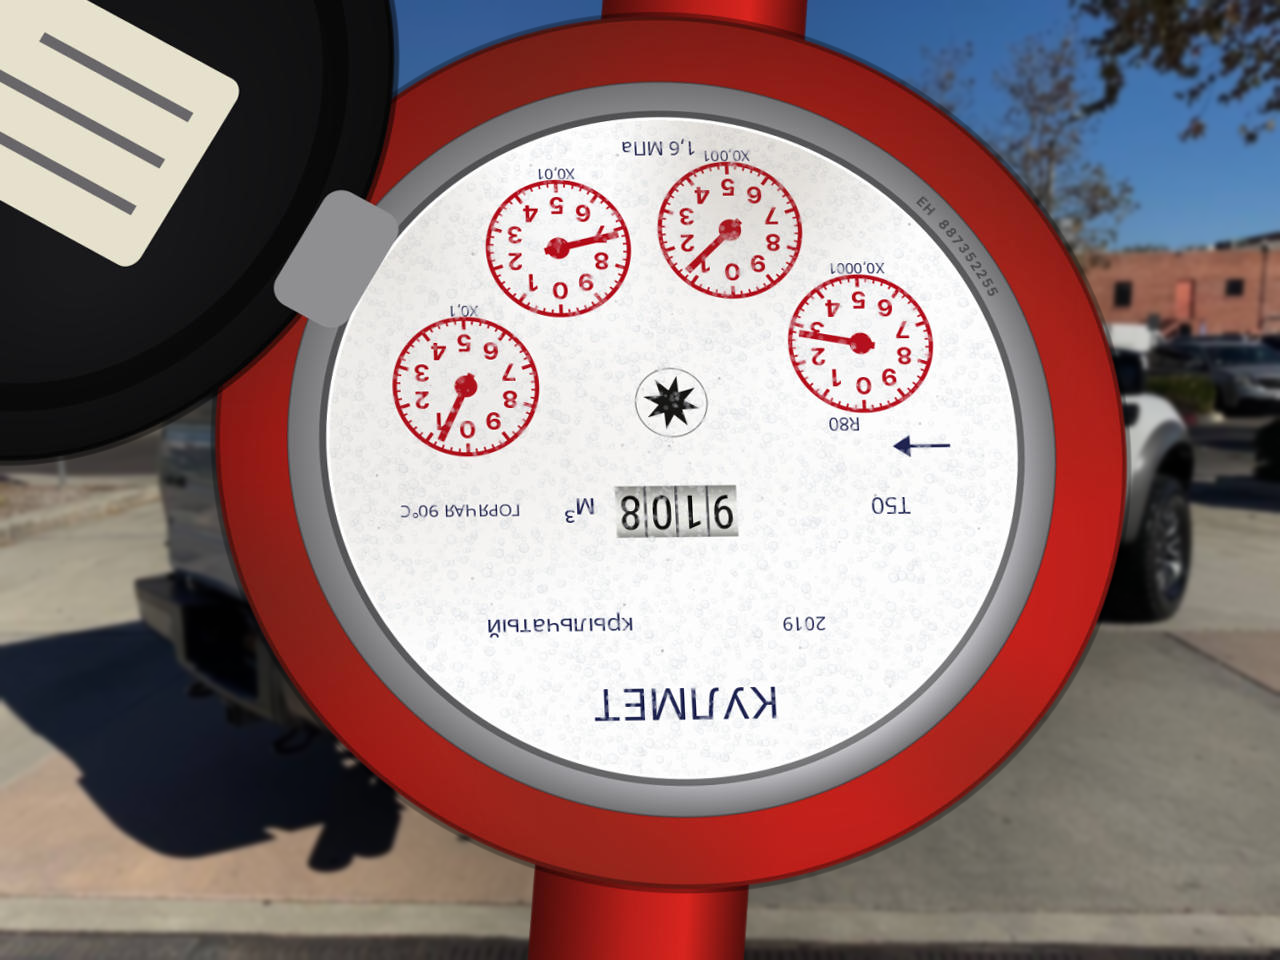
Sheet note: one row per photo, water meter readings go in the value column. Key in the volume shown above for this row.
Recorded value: 9108.0712 m³
